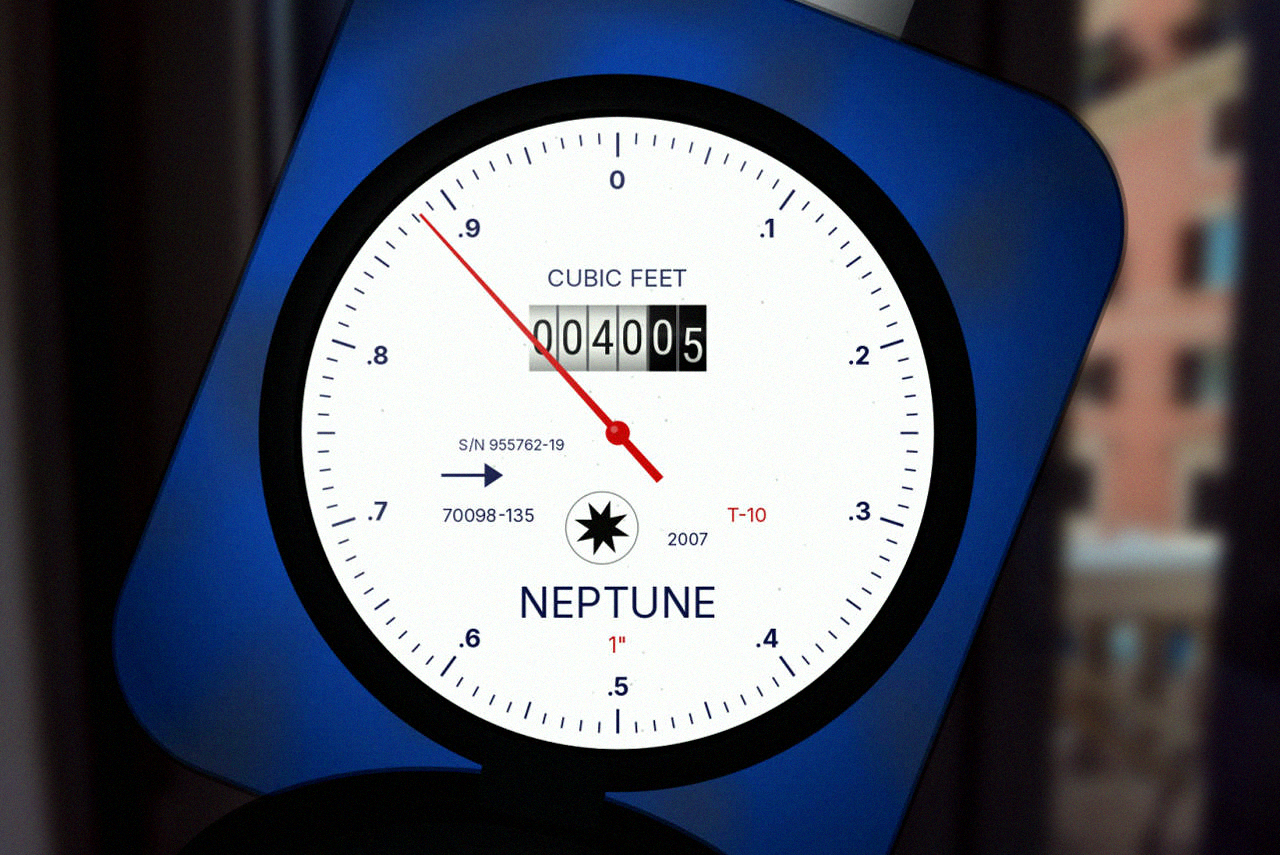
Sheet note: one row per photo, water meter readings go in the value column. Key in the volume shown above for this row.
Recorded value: 4004.88 ft³
